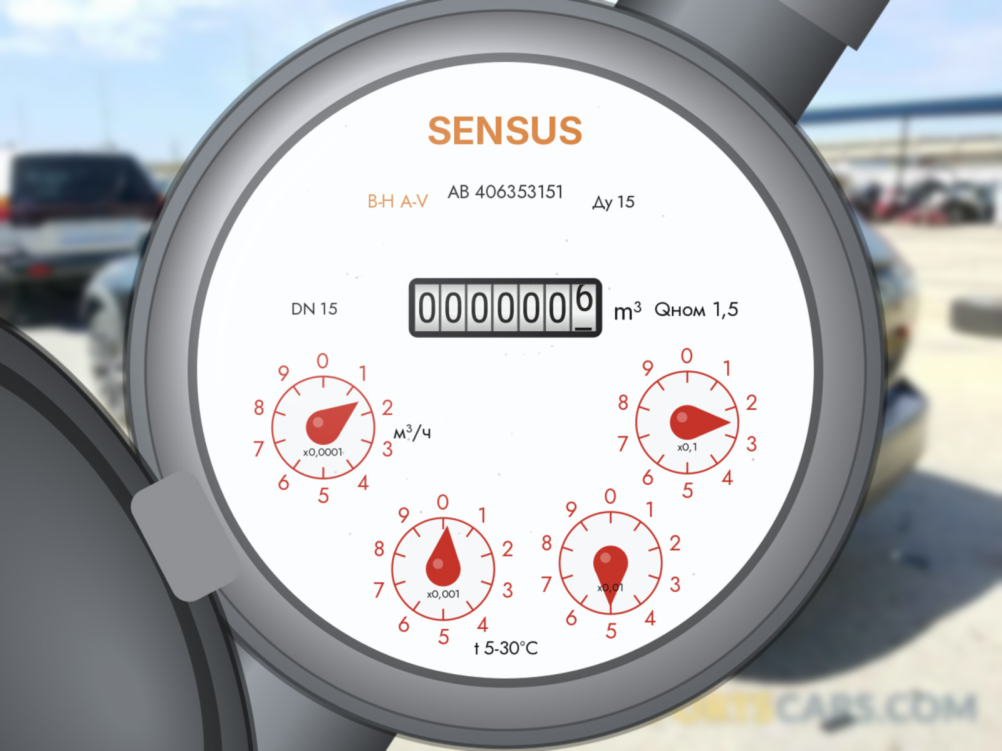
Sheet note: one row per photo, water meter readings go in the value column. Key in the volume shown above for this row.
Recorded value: 6.2501 m³
